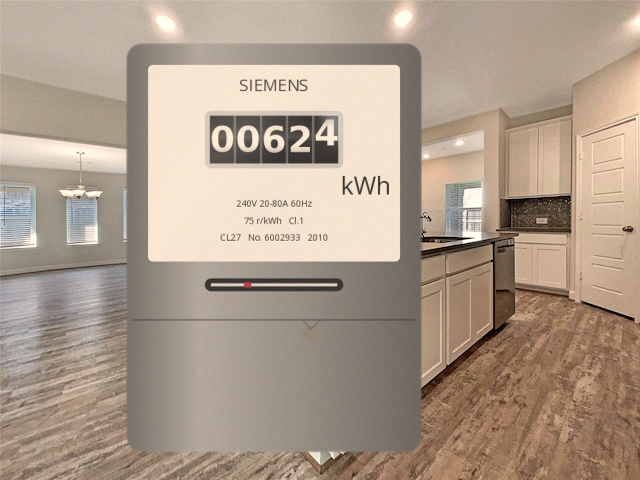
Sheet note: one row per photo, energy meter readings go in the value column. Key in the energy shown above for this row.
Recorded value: 624 kWh
